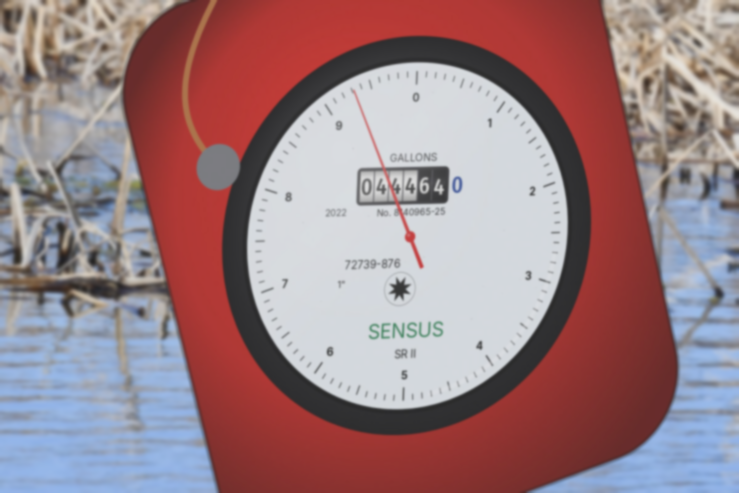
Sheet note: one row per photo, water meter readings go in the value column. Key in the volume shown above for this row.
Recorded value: 444639.3 gal
